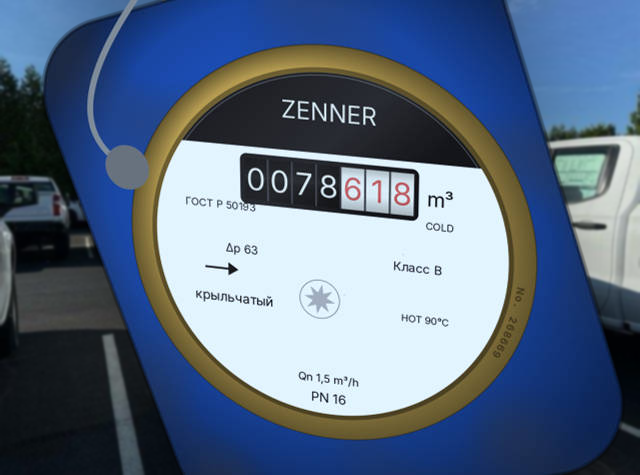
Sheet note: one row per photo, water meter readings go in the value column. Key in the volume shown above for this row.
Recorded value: 78.618 m³
